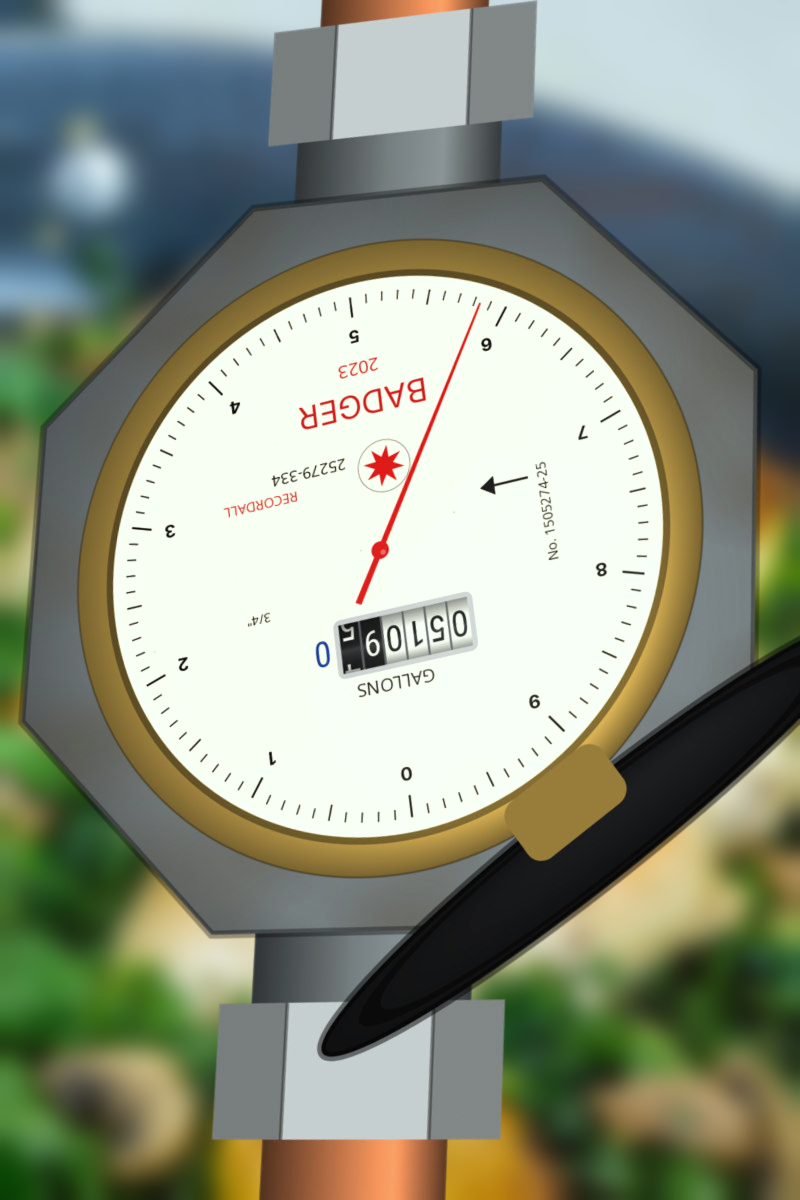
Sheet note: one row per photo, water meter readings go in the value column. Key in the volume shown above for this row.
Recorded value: 510945.8 gal
